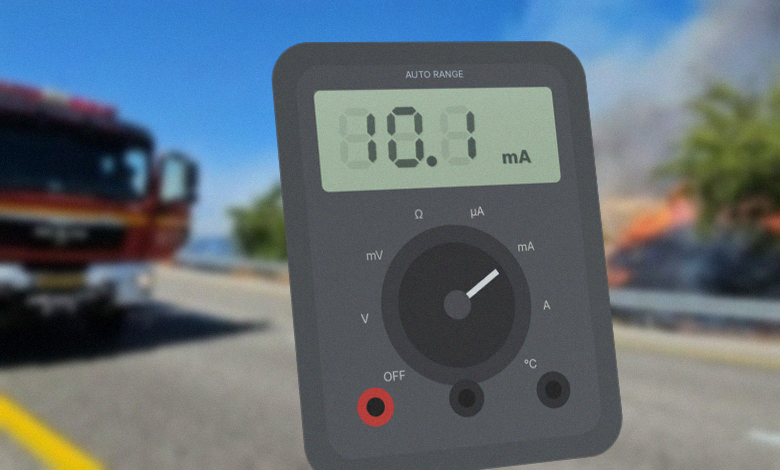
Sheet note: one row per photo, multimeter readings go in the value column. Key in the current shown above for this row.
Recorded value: 10.1 mA
